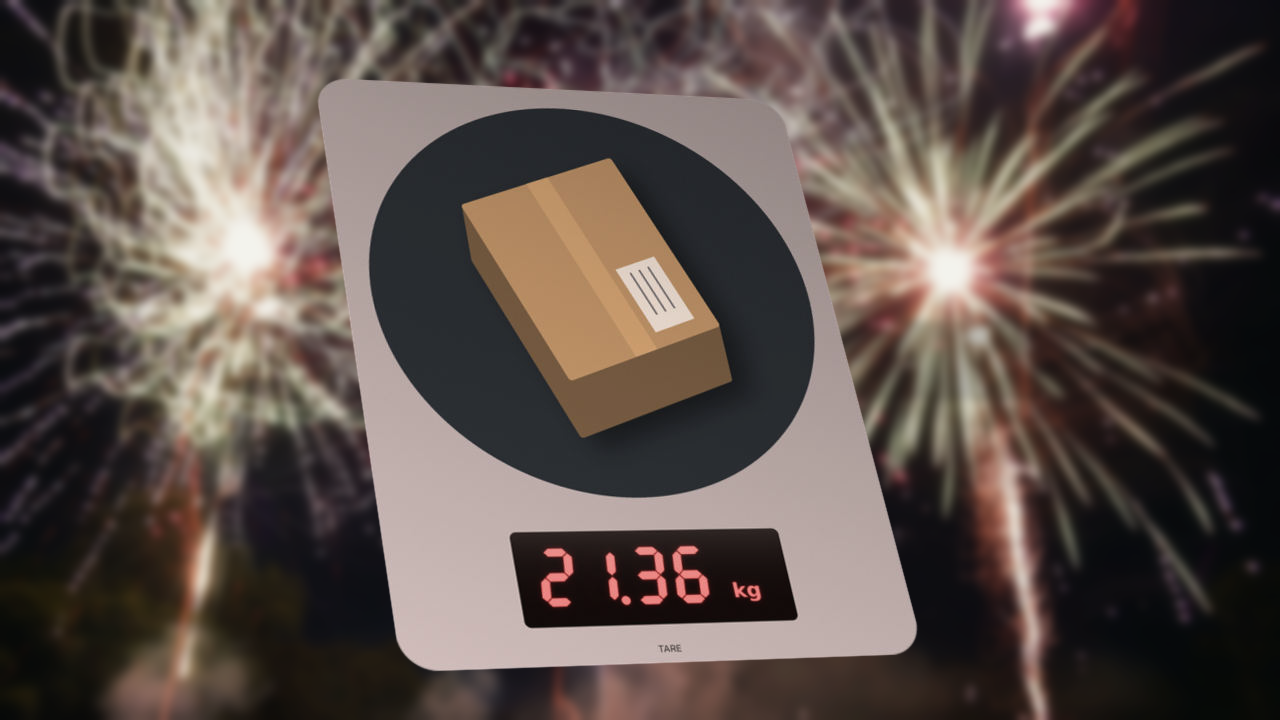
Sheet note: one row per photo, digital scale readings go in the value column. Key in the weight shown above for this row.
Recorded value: 21.36 kg
